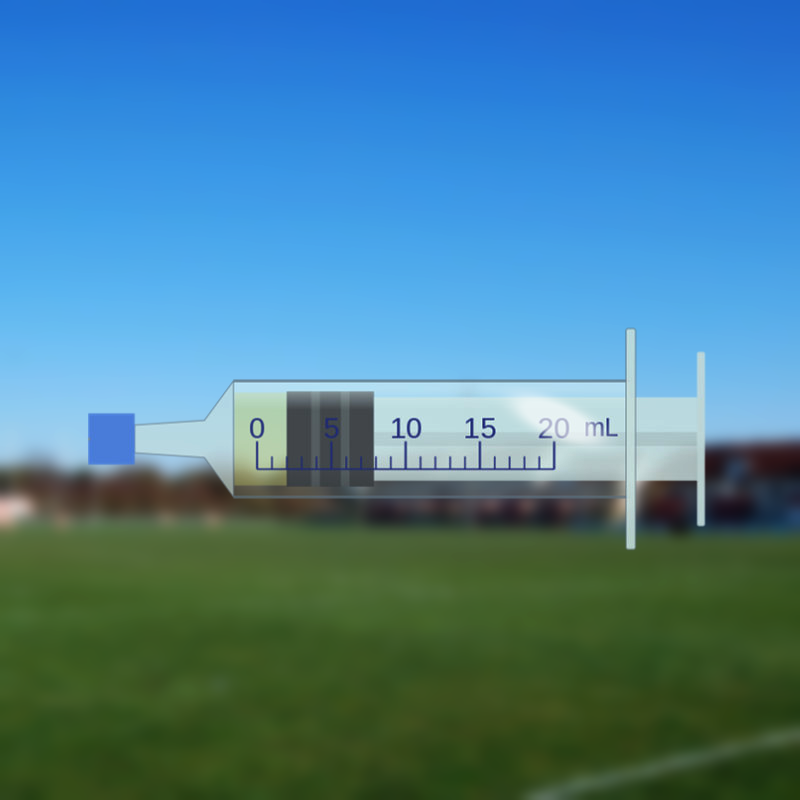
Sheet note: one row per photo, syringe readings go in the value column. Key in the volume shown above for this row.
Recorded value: 2 mL
